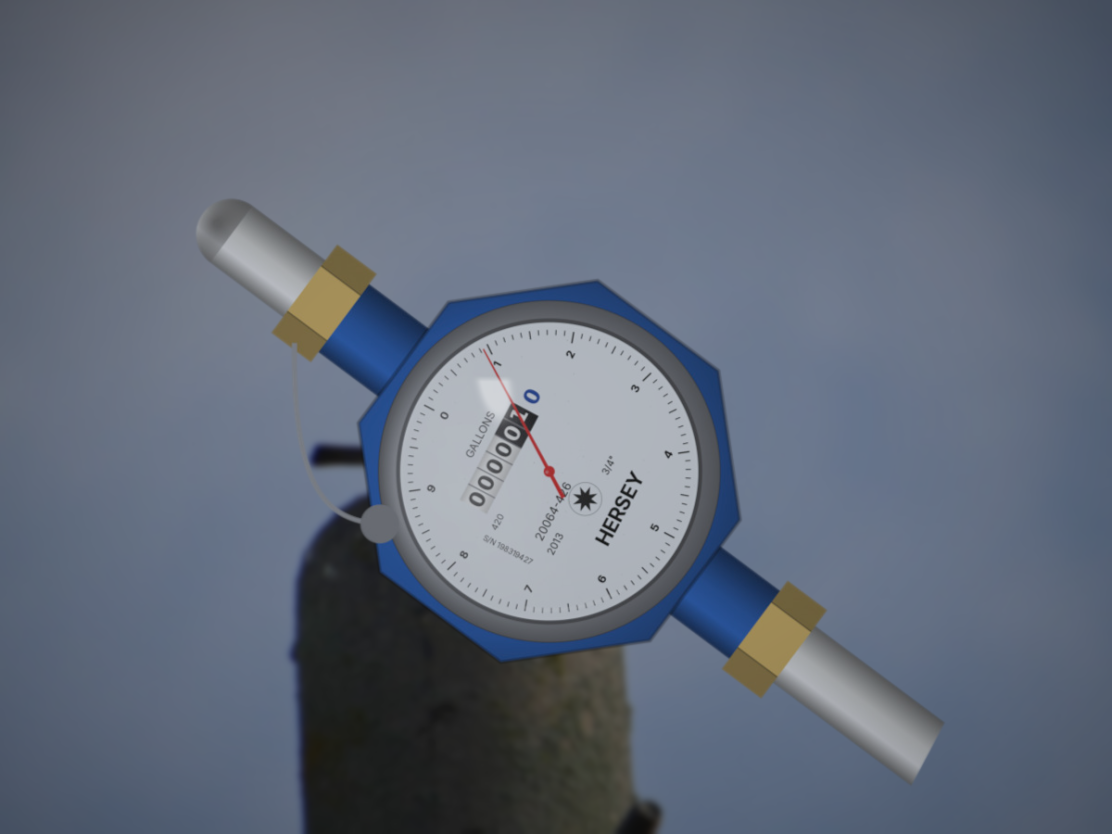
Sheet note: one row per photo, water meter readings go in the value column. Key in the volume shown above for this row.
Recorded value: 10.9 gal
